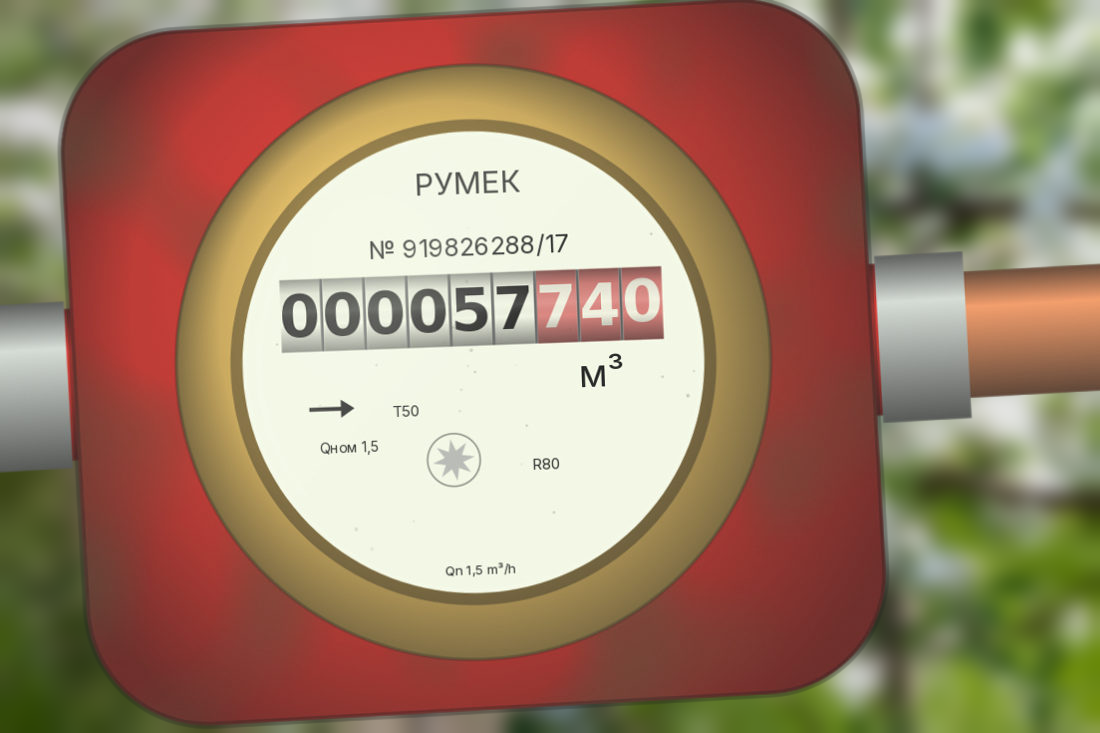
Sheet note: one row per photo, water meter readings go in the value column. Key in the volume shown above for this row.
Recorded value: 57.740 m³
